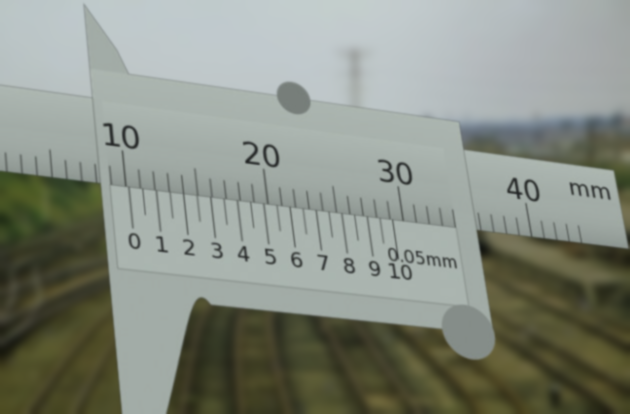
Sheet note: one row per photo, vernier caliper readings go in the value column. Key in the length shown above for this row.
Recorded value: 10.2 mm
